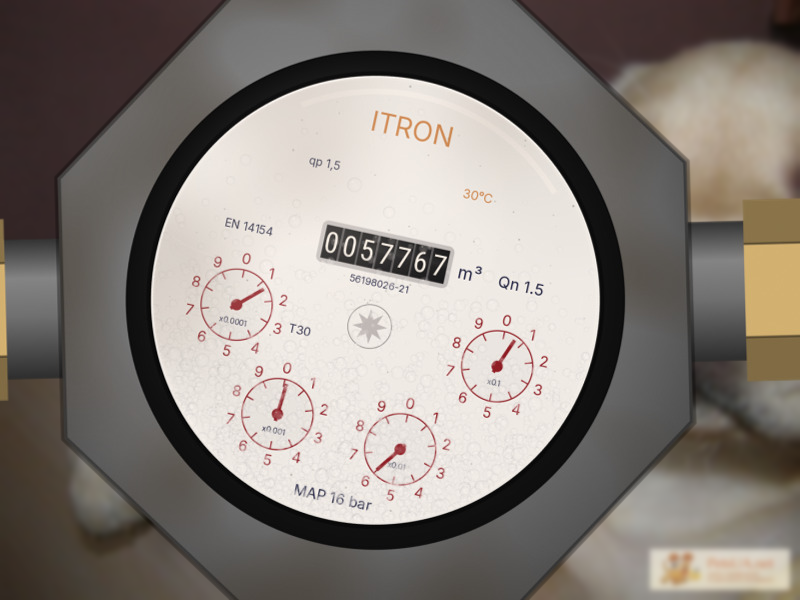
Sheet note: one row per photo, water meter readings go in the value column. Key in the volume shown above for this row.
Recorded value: 57767.0601 m³
